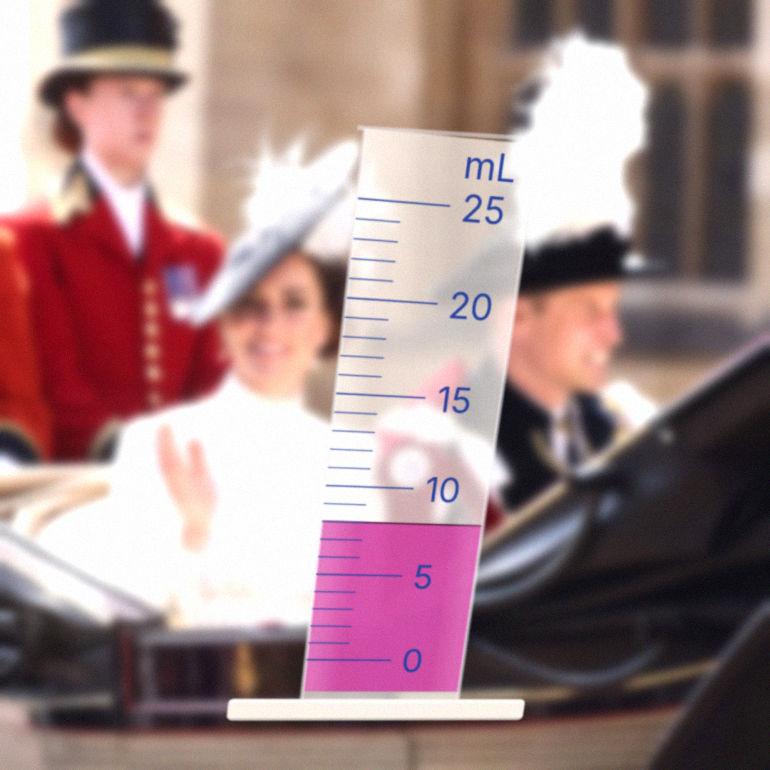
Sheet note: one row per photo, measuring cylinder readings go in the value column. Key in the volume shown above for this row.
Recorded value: 8 mL
